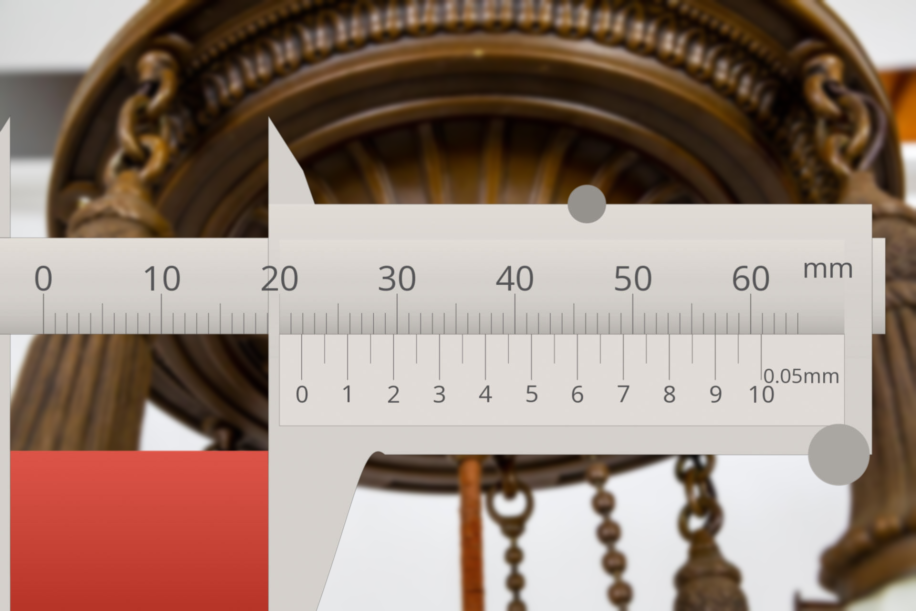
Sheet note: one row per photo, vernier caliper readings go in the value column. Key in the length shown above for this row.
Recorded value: 21.9 mm
